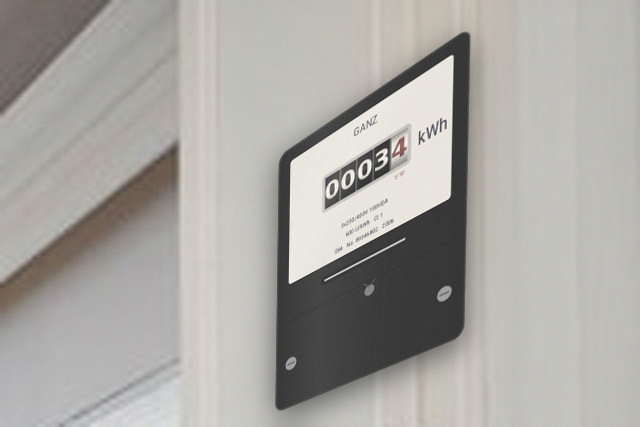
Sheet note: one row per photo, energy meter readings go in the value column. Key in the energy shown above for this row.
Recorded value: 3.4 kWh
